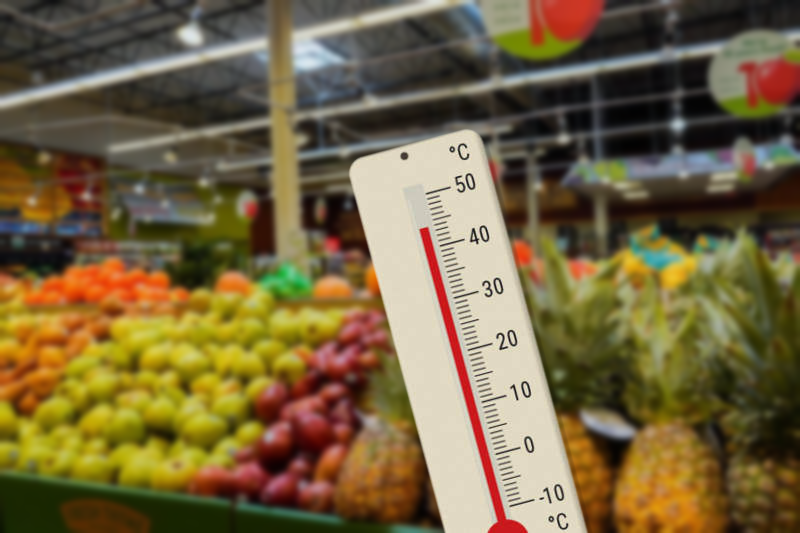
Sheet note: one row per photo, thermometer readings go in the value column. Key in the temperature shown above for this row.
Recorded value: 44 °C
